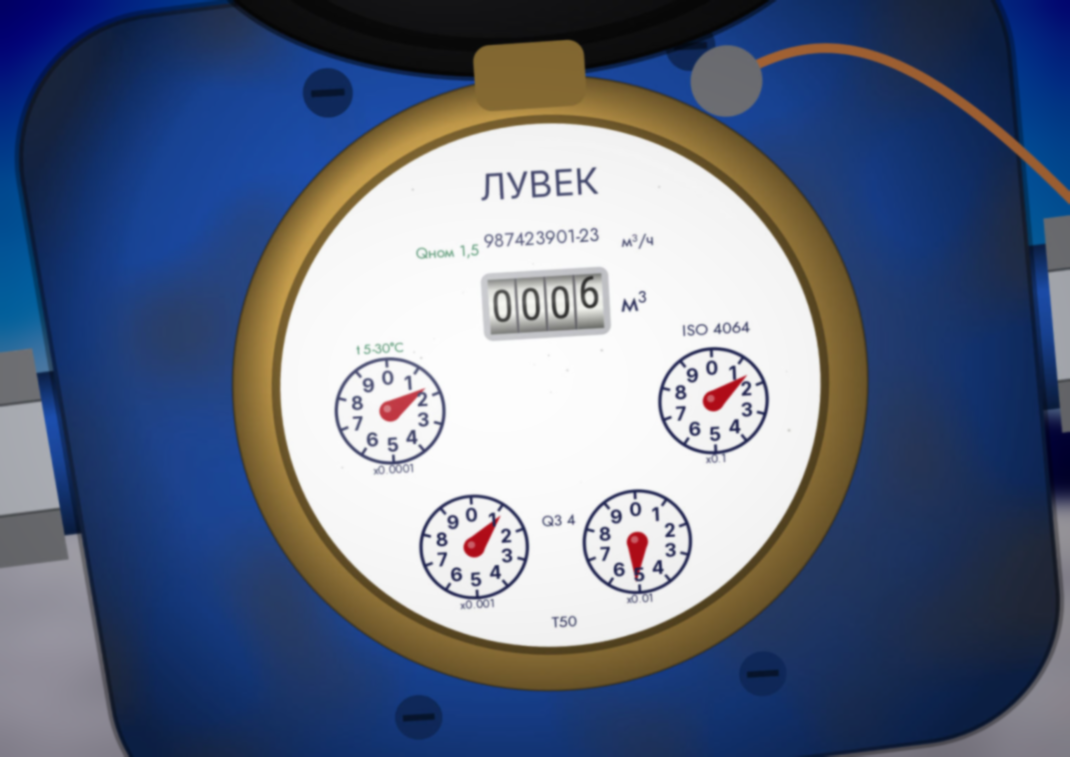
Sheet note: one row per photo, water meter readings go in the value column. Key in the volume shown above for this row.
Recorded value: 6.1511 m³
